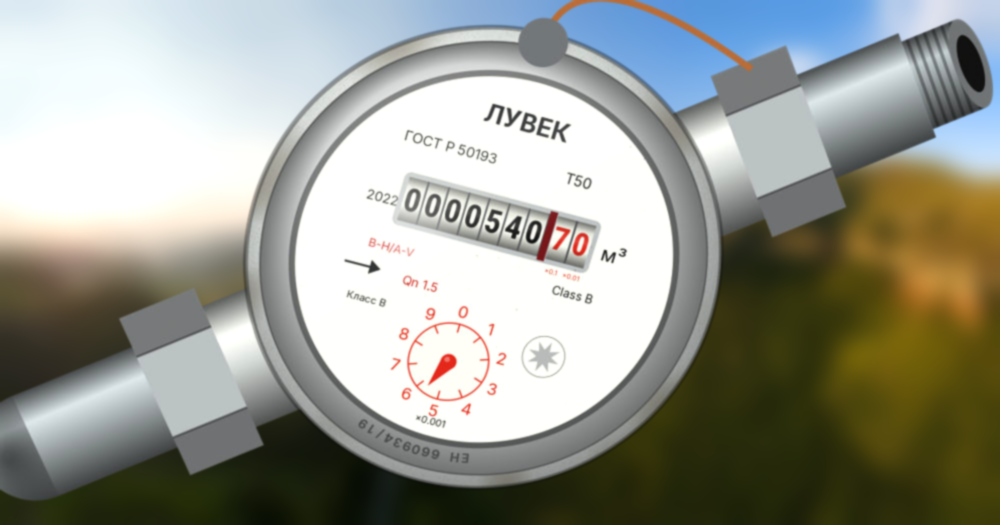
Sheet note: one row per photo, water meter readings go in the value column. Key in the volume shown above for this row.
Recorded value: 540.705 m³
